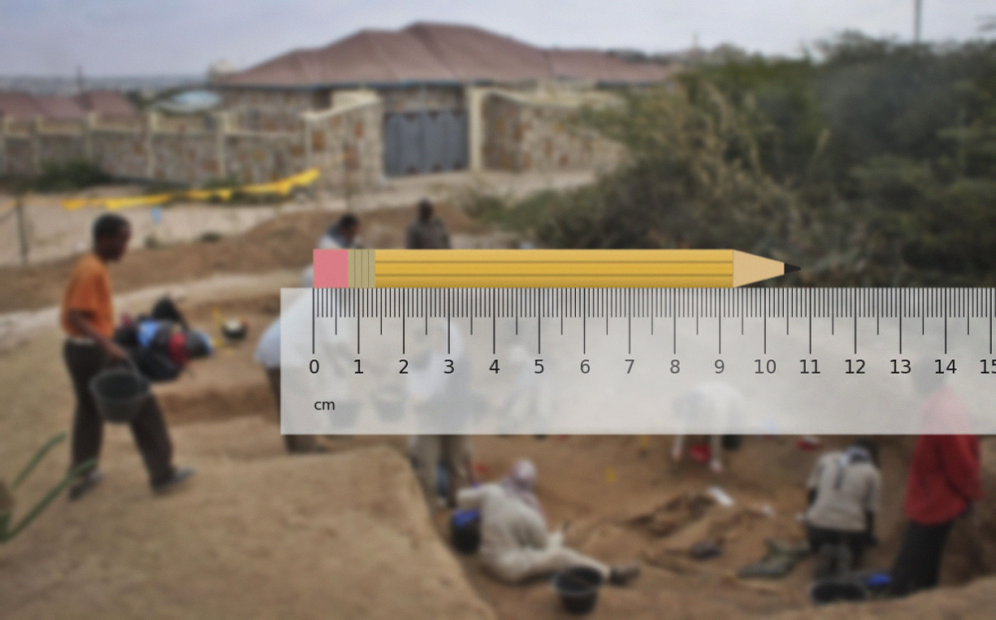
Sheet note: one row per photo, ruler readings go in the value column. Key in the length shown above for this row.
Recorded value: 10.8 cm
